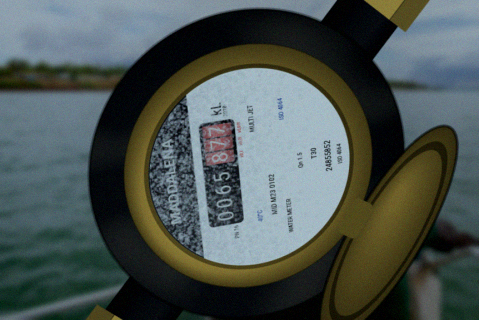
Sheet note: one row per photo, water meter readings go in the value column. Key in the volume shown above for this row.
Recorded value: 65.877 kL
